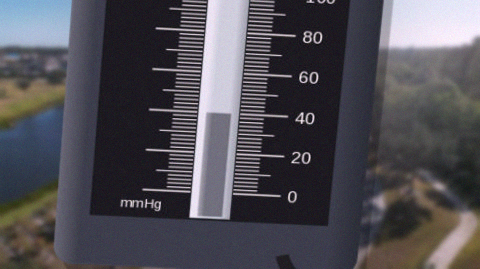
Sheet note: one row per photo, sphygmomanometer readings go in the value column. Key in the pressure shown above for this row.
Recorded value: 40 mmHg
